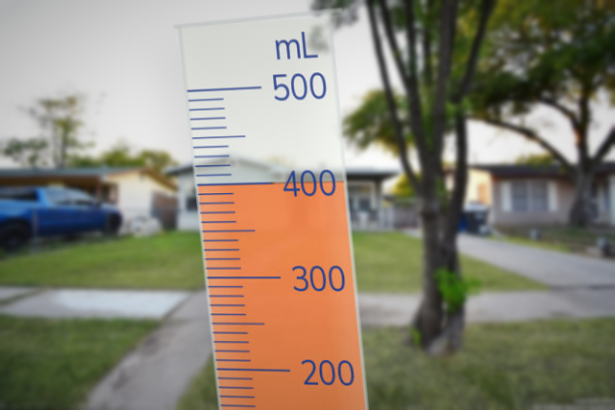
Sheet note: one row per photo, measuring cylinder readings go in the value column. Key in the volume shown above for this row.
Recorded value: 400 mL
